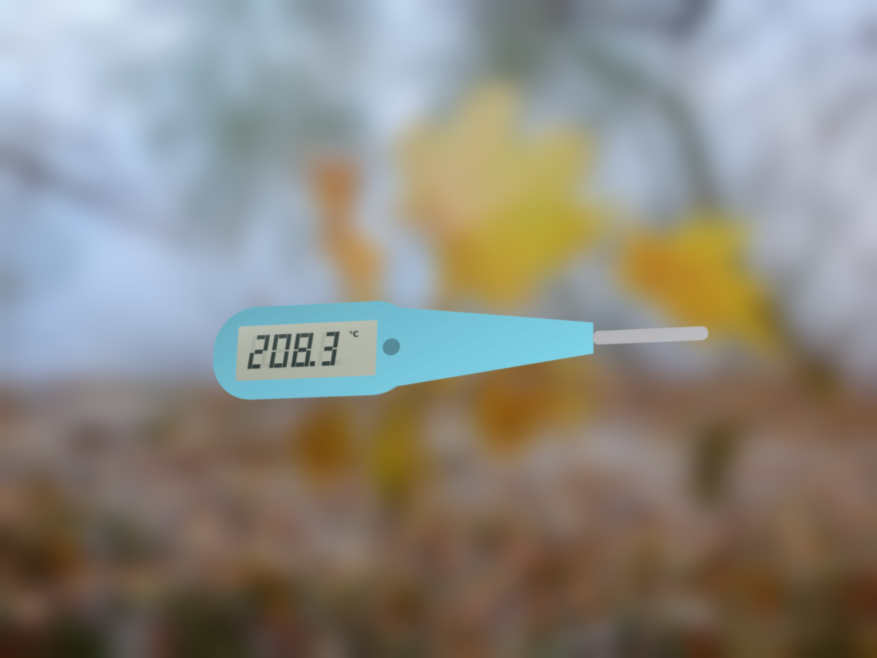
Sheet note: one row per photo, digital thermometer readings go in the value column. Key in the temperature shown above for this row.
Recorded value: 208.3 °C
